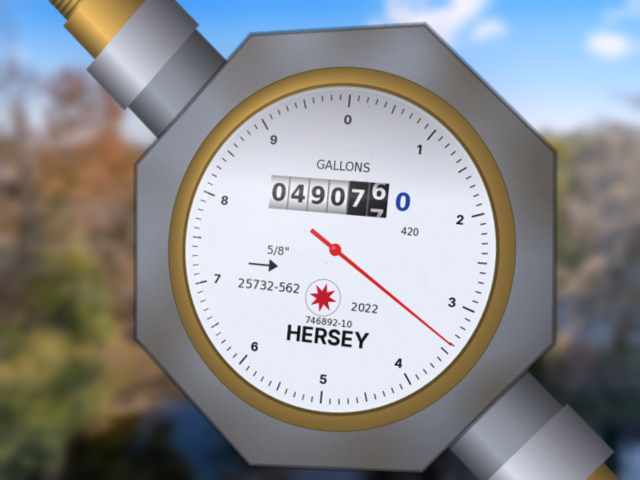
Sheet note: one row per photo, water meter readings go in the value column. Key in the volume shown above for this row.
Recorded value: 490763.4 gal
